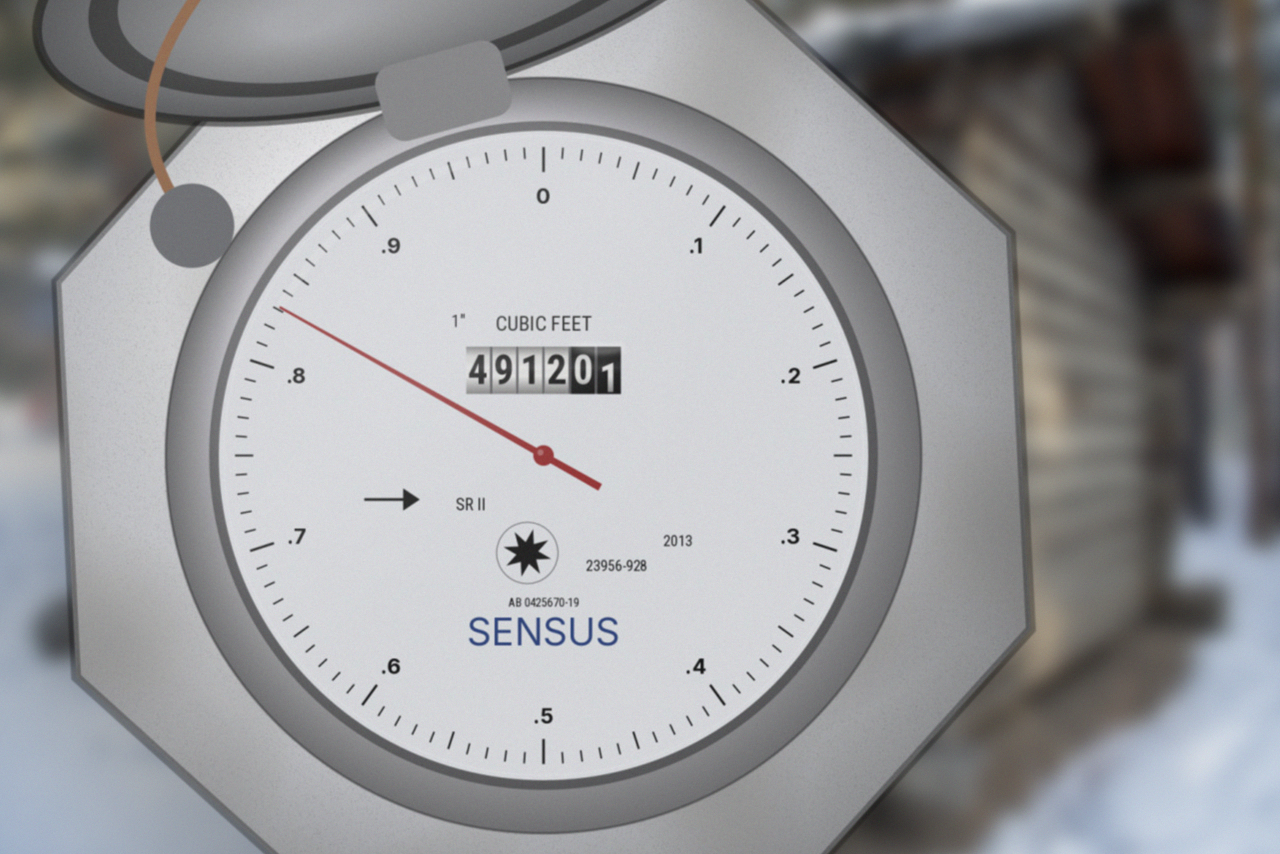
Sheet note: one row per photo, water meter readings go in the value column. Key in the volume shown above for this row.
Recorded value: 491200.83 ft³
